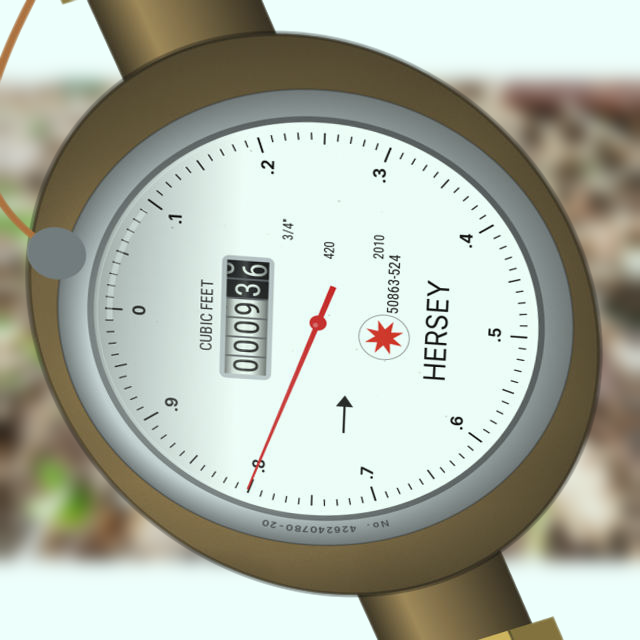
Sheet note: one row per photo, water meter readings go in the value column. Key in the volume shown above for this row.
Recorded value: 935.80 ft³
